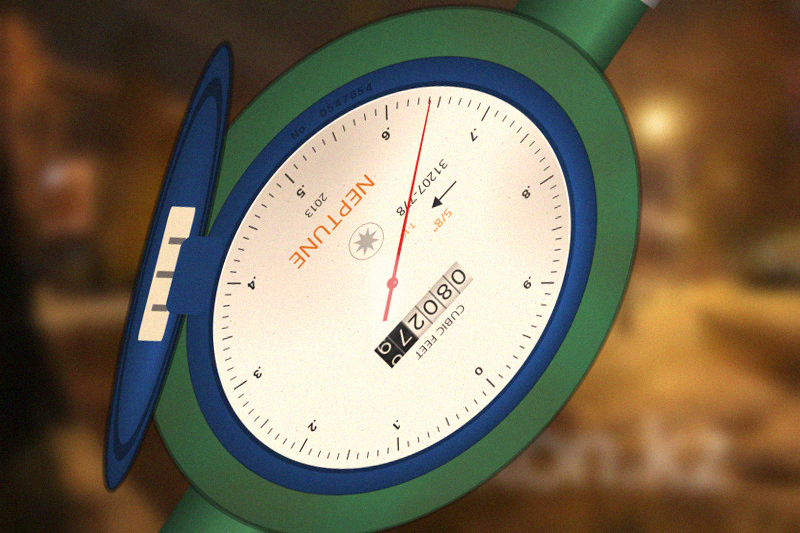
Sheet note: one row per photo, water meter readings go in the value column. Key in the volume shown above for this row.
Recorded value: 80278.64 ft³
